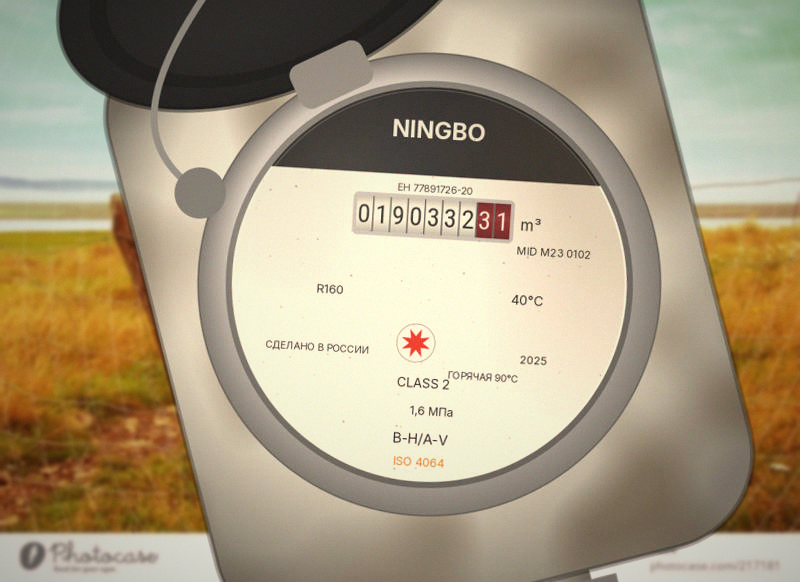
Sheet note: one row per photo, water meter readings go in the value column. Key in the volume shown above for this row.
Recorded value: 190332.31 m³
